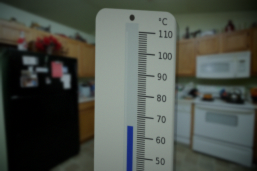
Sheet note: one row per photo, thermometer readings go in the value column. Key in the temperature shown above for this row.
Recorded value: 65 °C
